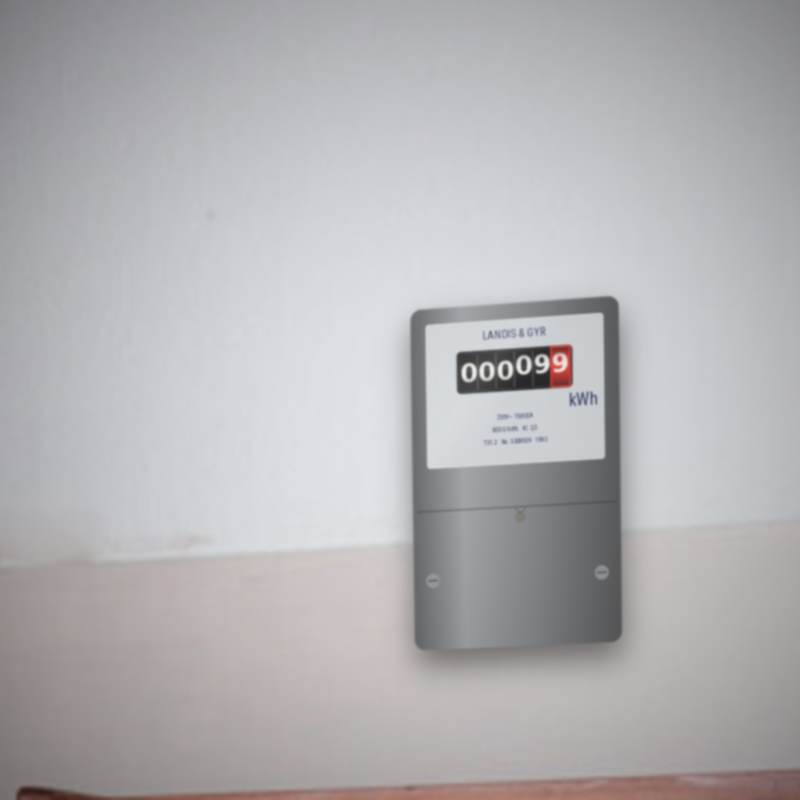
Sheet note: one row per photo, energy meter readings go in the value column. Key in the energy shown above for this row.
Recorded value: 9.9 kWh
